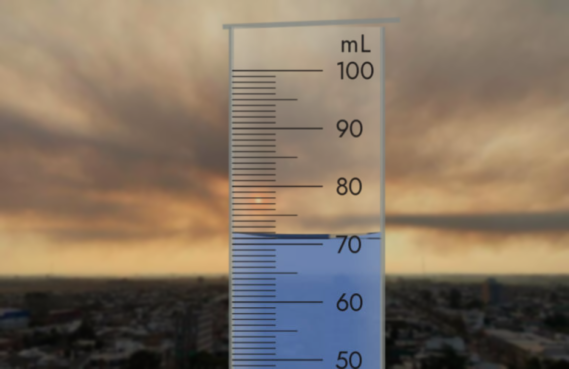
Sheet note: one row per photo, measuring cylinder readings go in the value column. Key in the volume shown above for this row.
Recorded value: 71 mL
